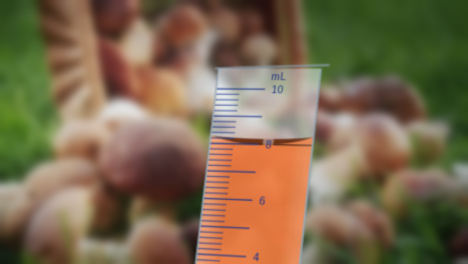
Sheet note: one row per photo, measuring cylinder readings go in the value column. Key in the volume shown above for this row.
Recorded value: 8 mL
